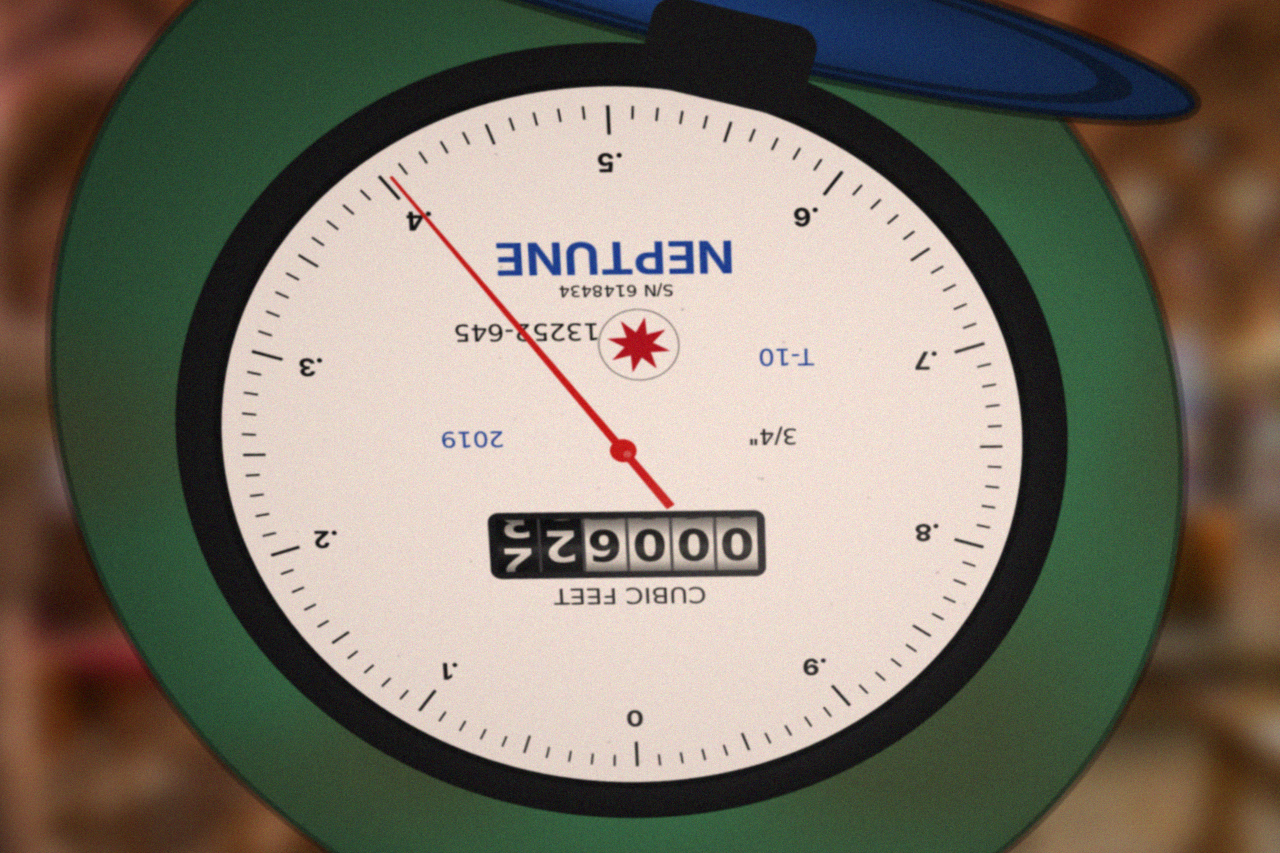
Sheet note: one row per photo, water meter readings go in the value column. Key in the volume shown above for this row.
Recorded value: 622.40 ft³
